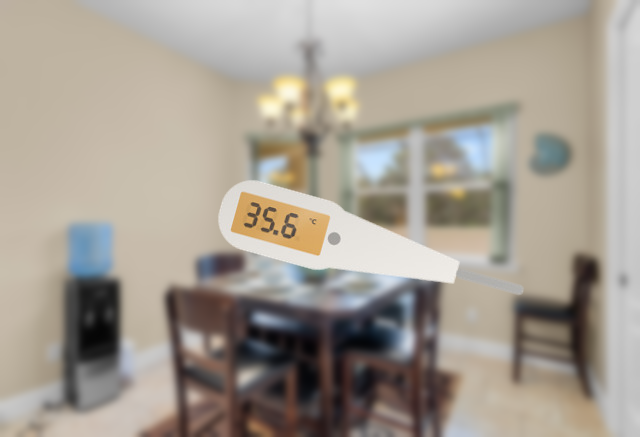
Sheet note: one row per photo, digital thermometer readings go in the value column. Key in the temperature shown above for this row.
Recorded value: 35.6 °C
